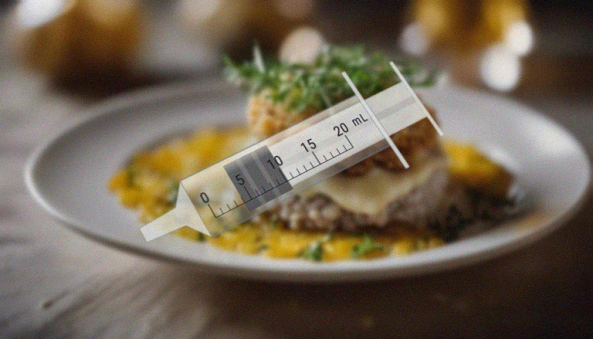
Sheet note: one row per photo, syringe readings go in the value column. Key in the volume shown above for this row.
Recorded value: 4 mL
